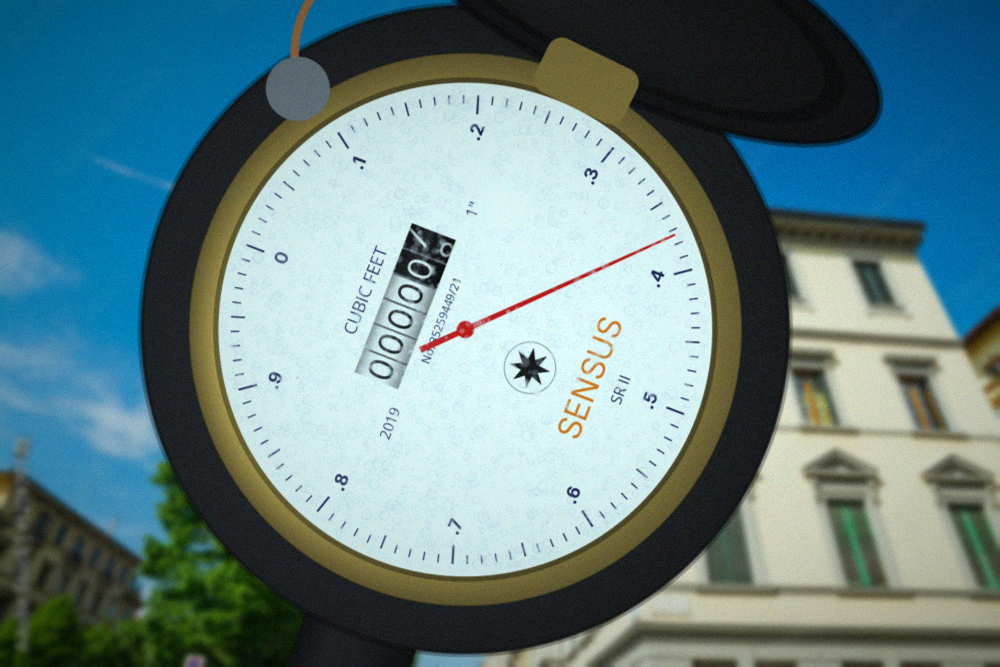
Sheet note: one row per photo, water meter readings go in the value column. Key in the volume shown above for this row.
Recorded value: 7.37 ft³
